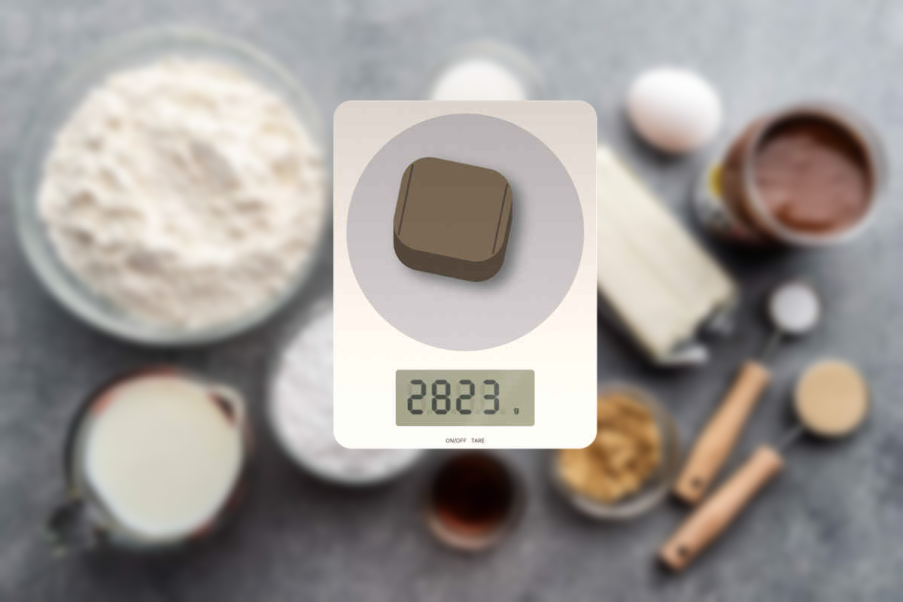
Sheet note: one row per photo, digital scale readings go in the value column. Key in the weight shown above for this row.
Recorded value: 2823 g
